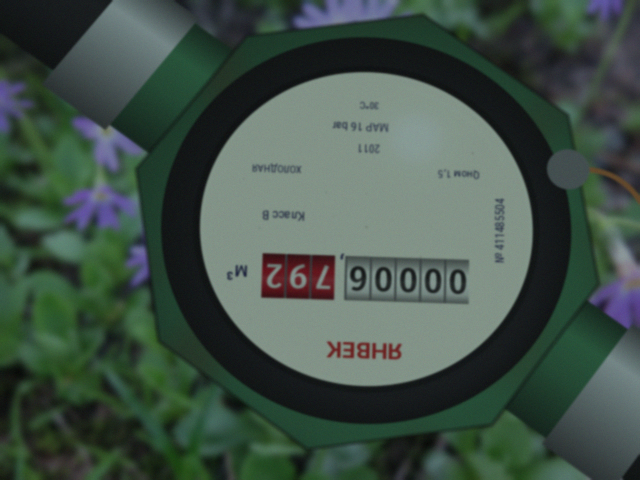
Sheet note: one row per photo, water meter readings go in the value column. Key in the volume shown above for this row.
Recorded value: 6.792 m³
